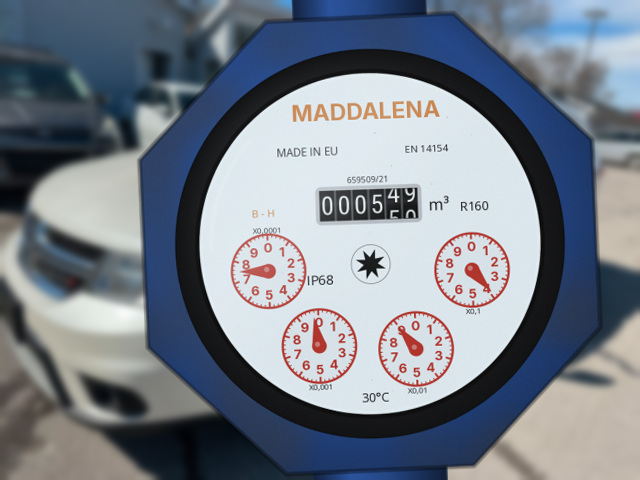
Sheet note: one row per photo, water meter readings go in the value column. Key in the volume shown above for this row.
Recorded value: 549.3897 m³
